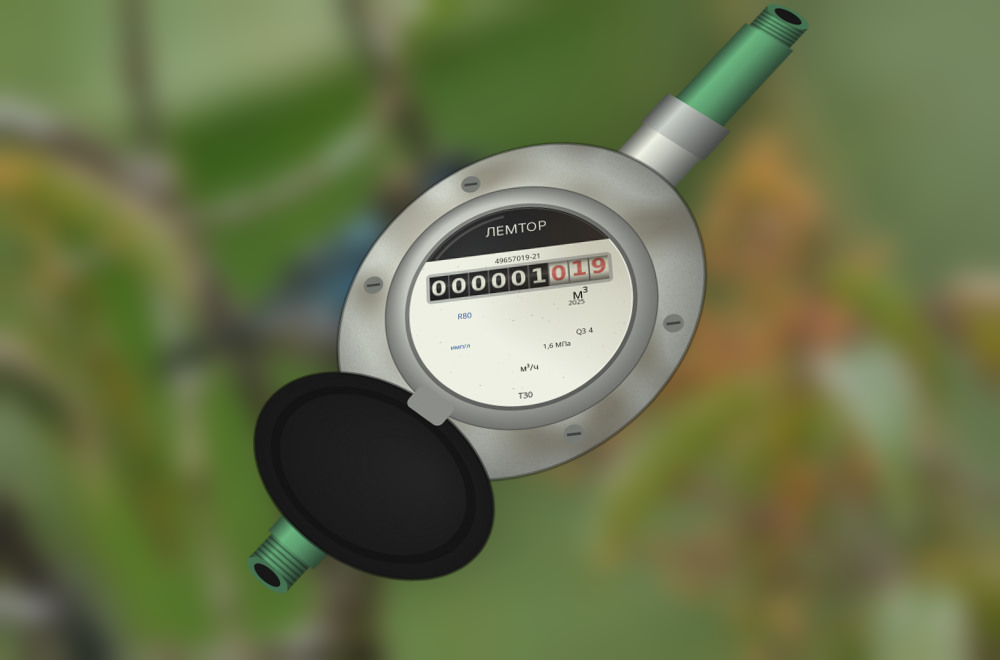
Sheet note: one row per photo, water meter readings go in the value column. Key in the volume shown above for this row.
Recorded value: 1.019 m³
